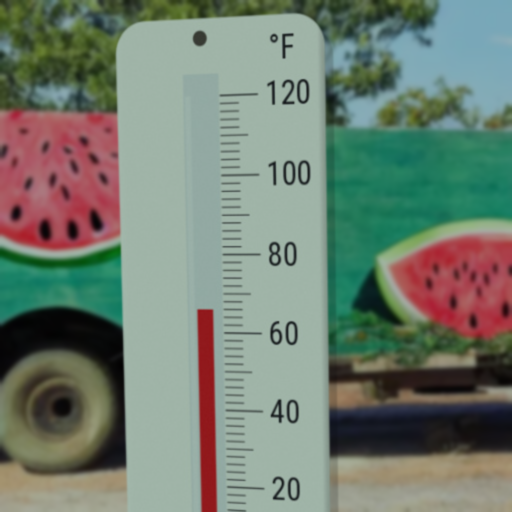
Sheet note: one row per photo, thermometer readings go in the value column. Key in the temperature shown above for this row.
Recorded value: 66 °F
